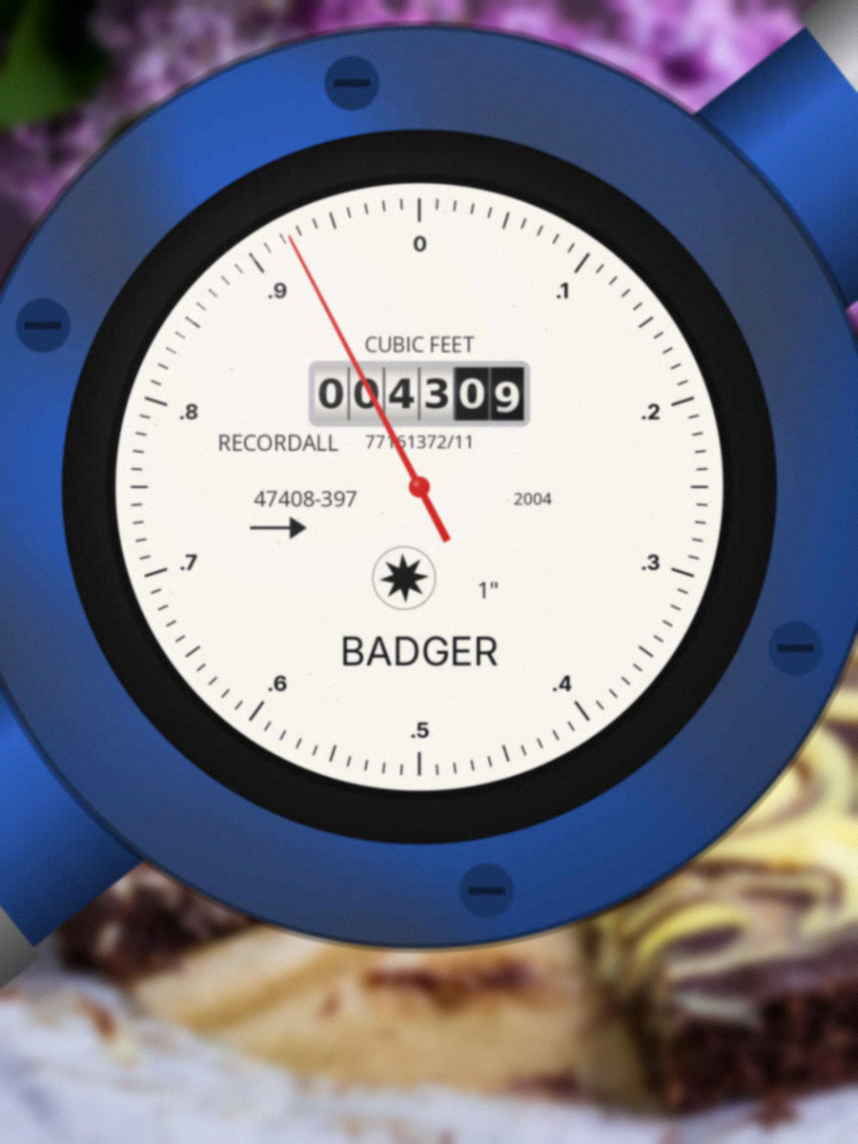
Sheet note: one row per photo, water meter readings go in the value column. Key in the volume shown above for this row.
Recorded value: 4308.92 ft³
